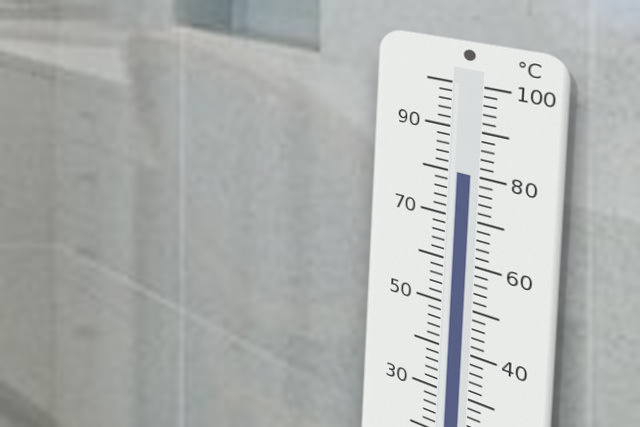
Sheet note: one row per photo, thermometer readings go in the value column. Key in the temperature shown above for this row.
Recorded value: 80 °C
